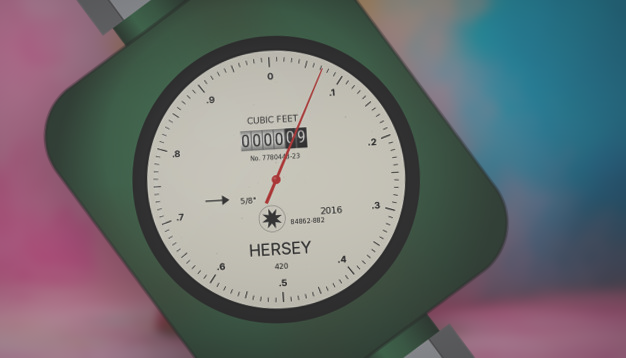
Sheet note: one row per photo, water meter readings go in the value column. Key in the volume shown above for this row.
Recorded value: 9.07 ft³
